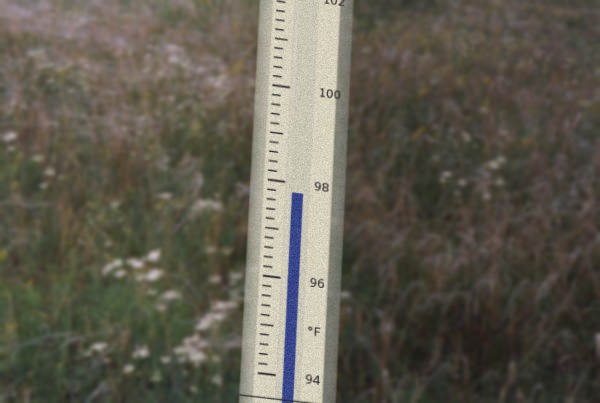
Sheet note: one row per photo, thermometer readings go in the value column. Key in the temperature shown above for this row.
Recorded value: 97.8 °F
